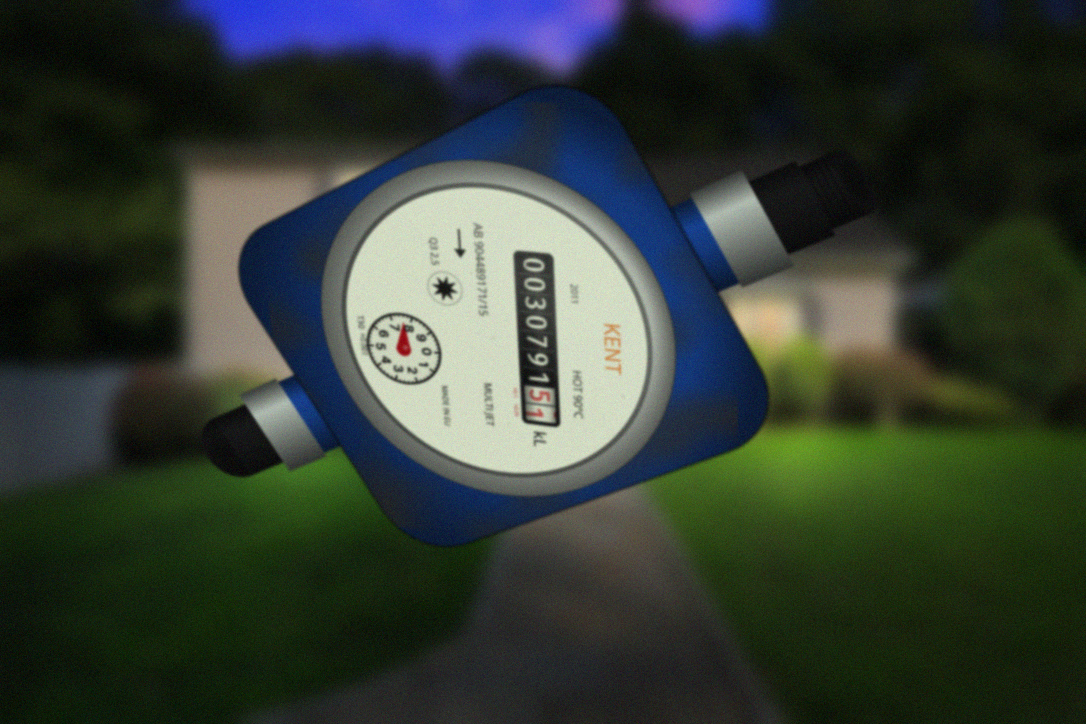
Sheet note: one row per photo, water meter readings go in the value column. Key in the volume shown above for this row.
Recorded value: 30791.507 kL
